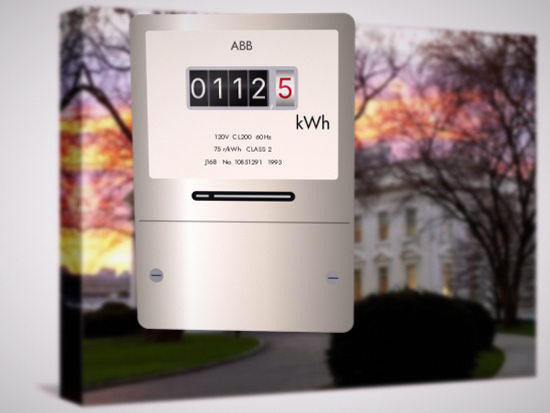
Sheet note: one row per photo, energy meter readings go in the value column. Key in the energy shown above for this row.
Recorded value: 112.5 kWh
